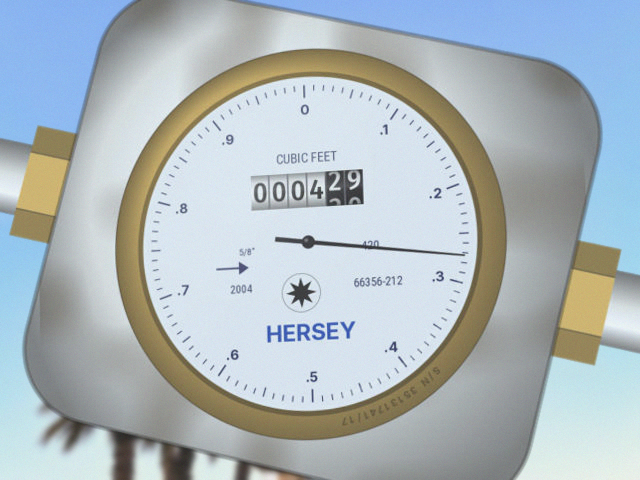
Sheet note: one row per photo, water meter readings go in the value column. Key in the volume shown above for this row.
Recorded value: 429.27 ft³
